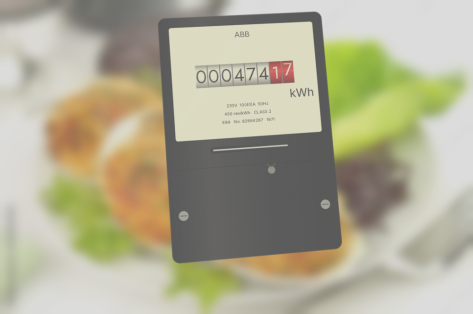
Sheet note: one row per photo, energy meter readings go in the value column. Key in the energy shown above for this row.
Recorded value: 474.17 kWh
